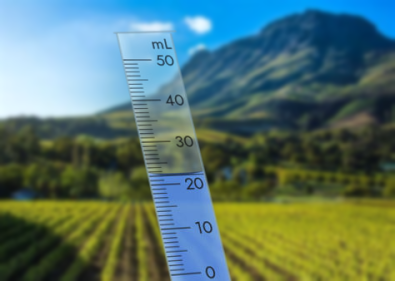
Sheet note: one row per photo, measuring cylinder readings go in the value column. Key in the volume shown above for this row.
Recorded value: 22 mL
